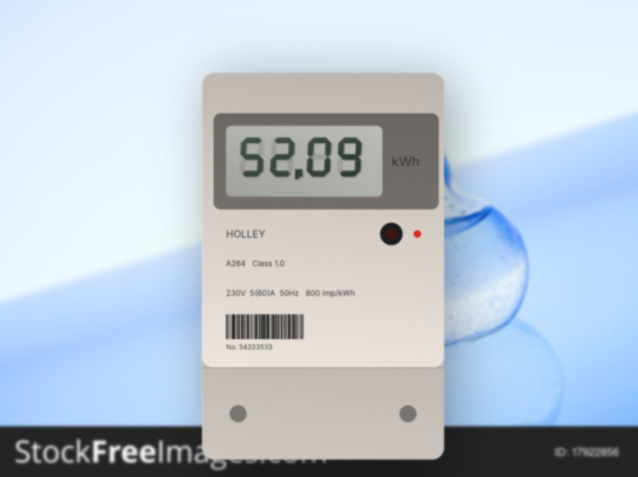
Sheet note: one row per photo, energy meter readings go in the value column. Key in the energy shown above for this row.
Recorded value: 52.09 kWh
